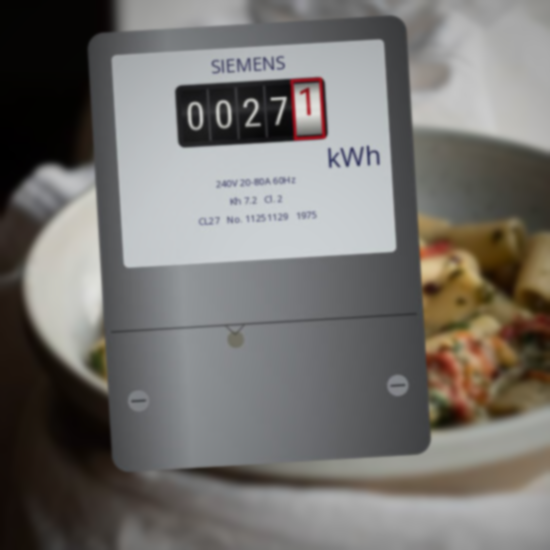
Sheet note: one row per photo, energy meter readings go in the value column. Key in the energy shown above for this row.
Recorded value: 27.1 kWh
